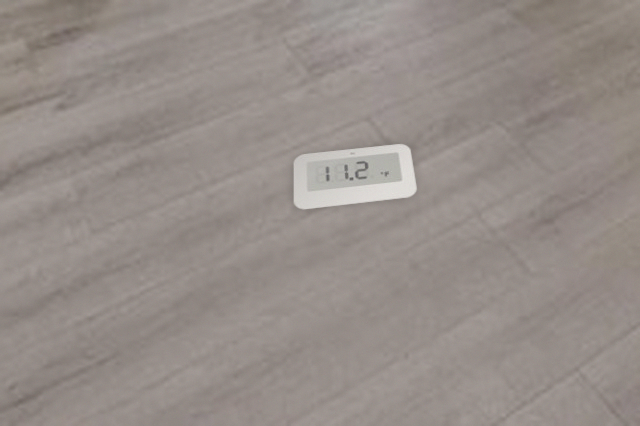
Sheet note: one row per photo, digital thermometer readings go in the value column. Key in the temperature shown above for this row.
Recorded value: 11.2 °F
